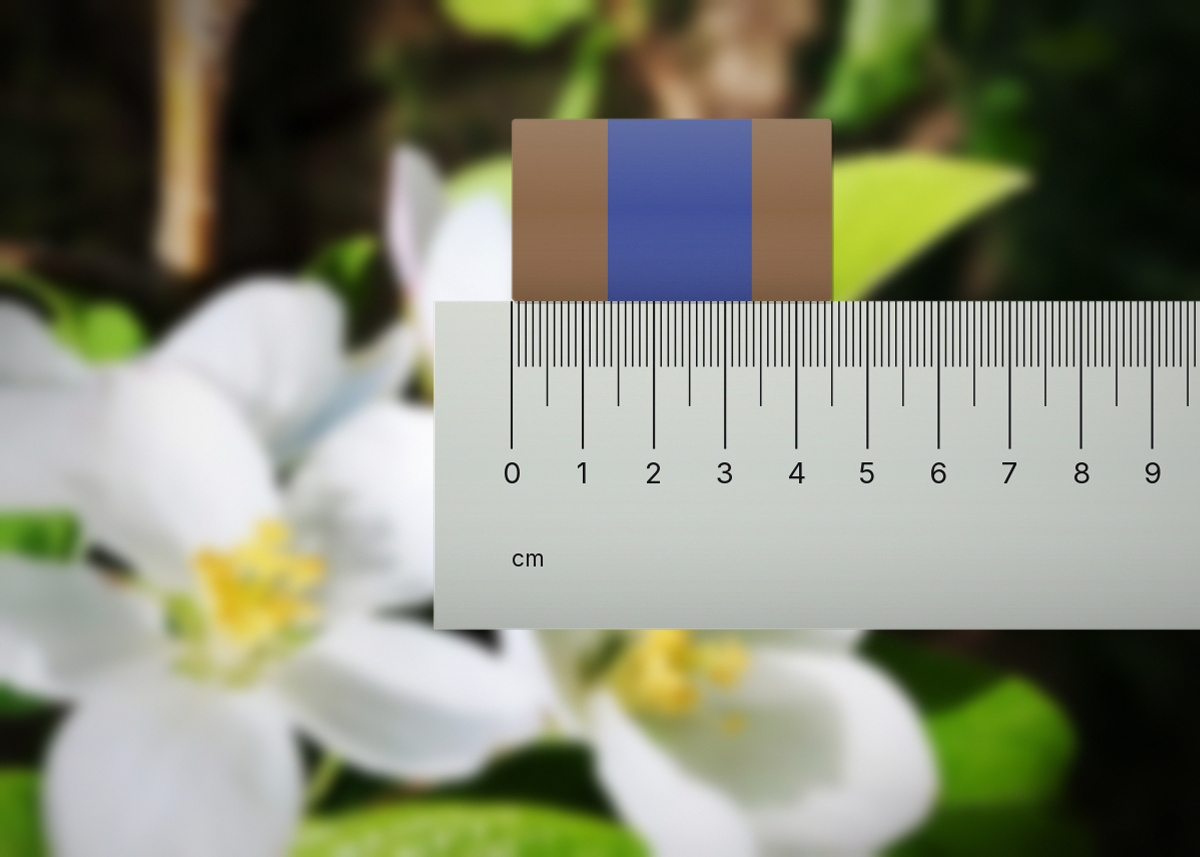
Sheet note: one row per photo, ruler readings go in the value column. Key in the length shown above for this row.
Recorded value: 4.5 cm
